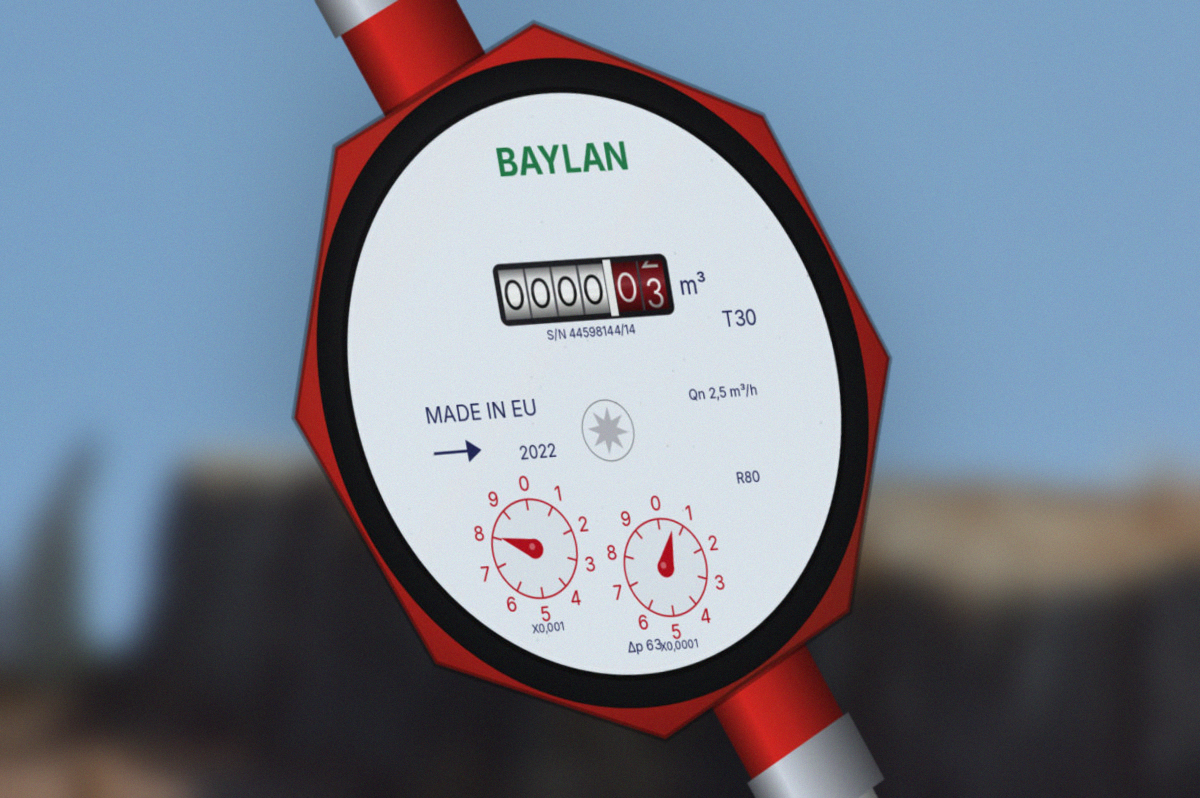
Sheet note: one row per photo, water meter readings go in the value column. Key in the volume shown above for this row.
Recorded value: 0.0280 m³
